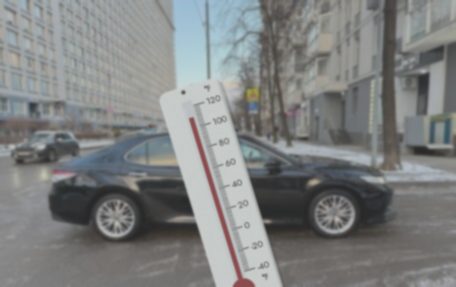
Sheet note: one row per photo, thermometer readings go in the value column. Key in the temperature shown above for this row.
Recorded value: 110 °F
